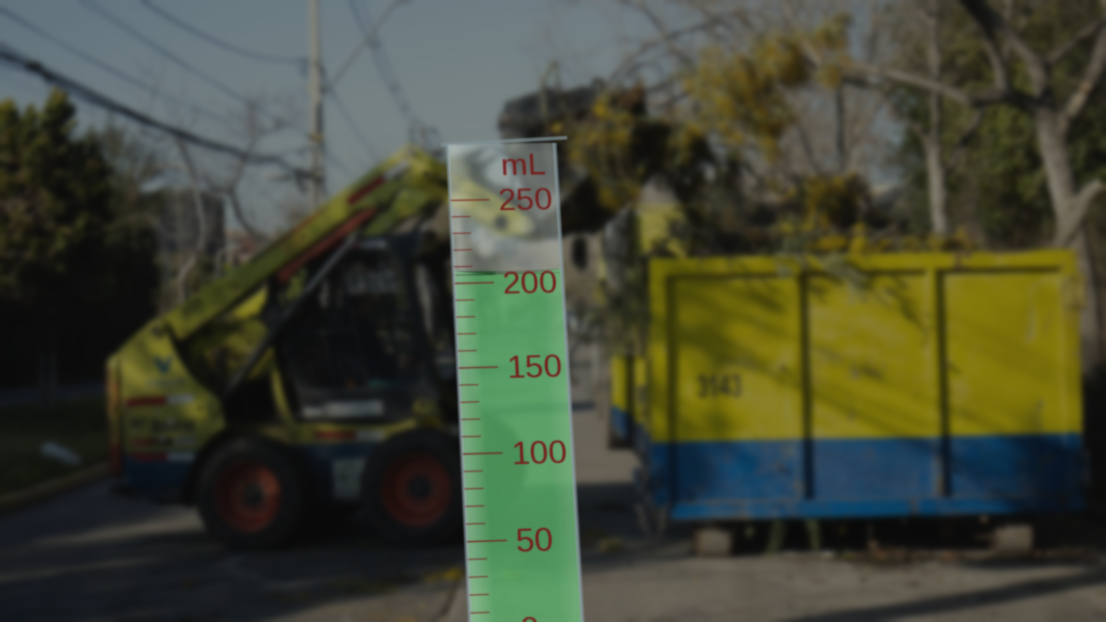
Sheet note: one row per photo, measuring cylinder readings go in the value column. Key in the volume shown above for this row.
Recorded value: 205 mL
